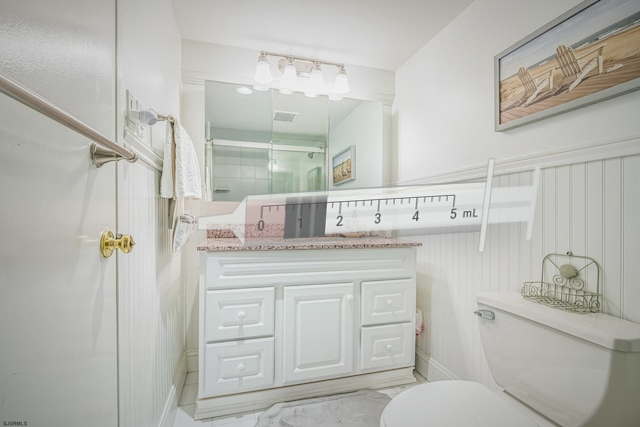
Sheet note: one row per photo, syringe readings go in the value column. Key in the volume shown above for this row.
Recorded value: 0.6 mL
